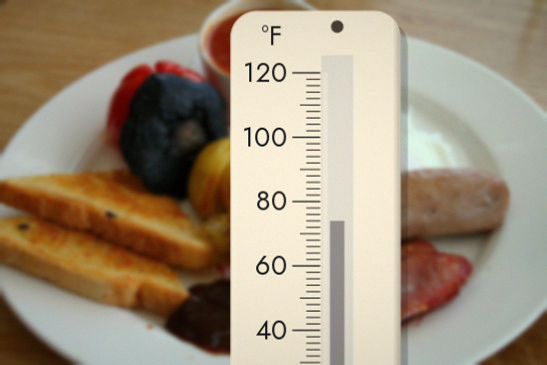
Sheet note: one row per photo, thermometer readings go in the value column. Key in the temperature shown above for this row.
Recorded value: 74 °F
